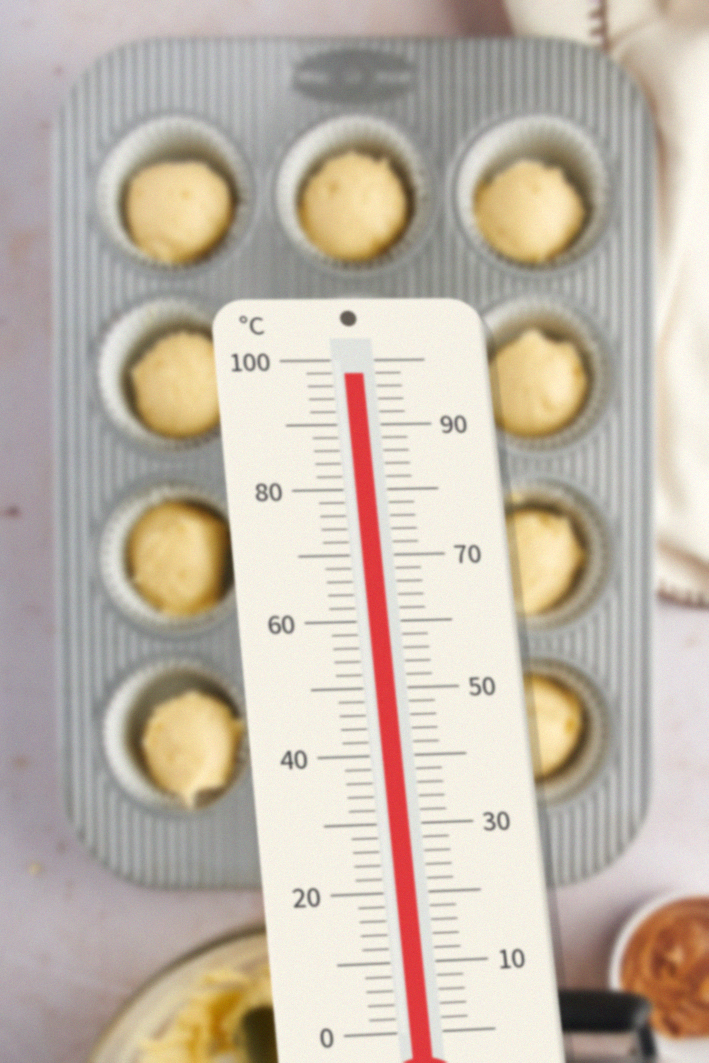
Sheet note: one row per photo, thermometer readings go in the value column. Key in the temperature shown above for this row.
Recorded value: 98 °C
